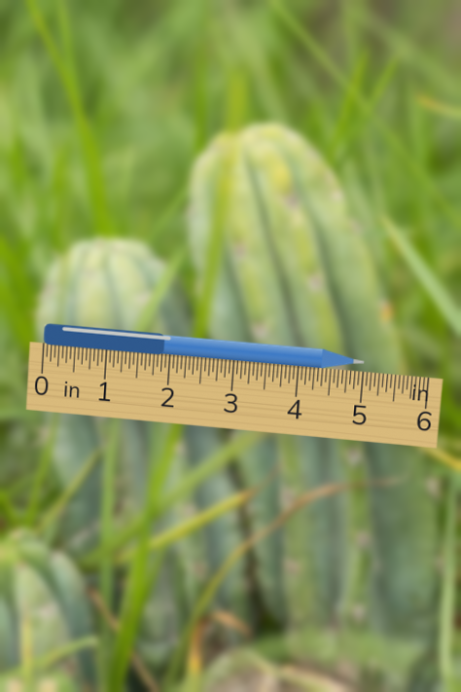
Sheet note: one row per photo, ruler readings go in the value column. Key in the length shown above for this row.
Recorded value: 5 in
